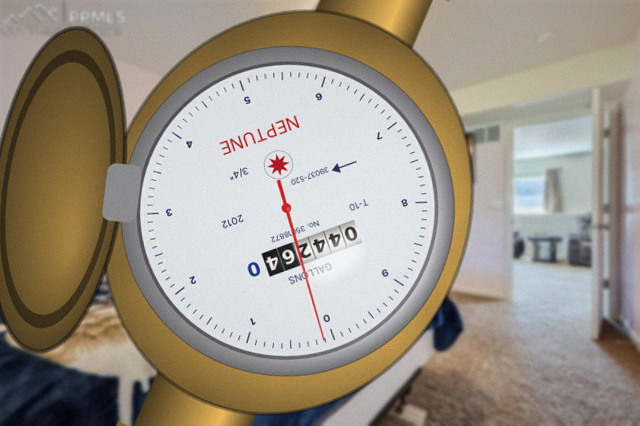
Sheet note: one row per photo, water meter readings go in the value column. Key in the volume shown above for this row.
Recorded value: 442640.1 gal
